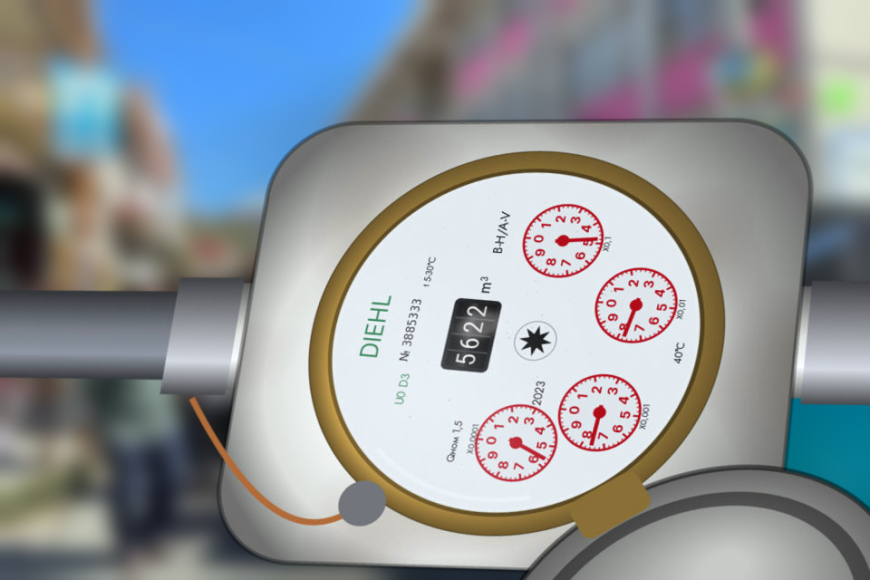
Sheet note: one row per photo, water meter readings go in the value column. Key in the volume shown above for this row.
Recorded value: 5622.4775 m³
